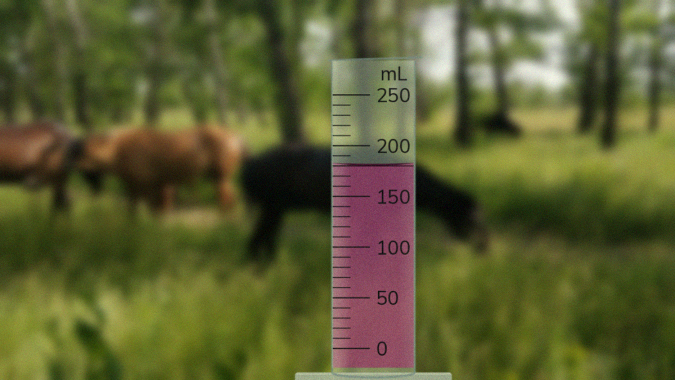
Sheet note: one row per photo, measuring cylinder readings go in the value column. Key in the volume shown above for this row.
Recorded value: 180 mL
